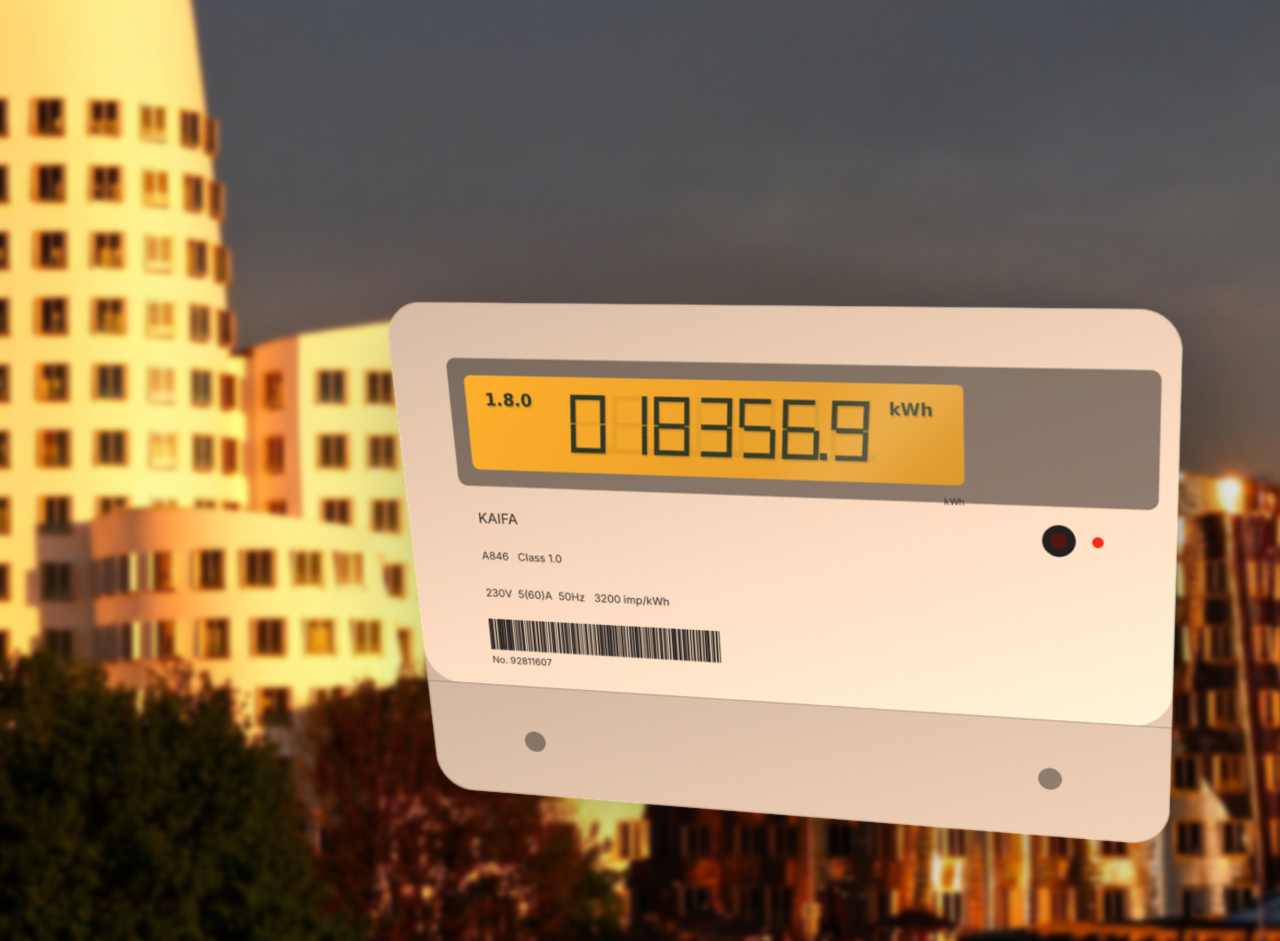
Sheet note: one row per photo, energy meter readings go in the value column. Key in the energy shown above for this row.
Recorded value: 18356.9 kWh
